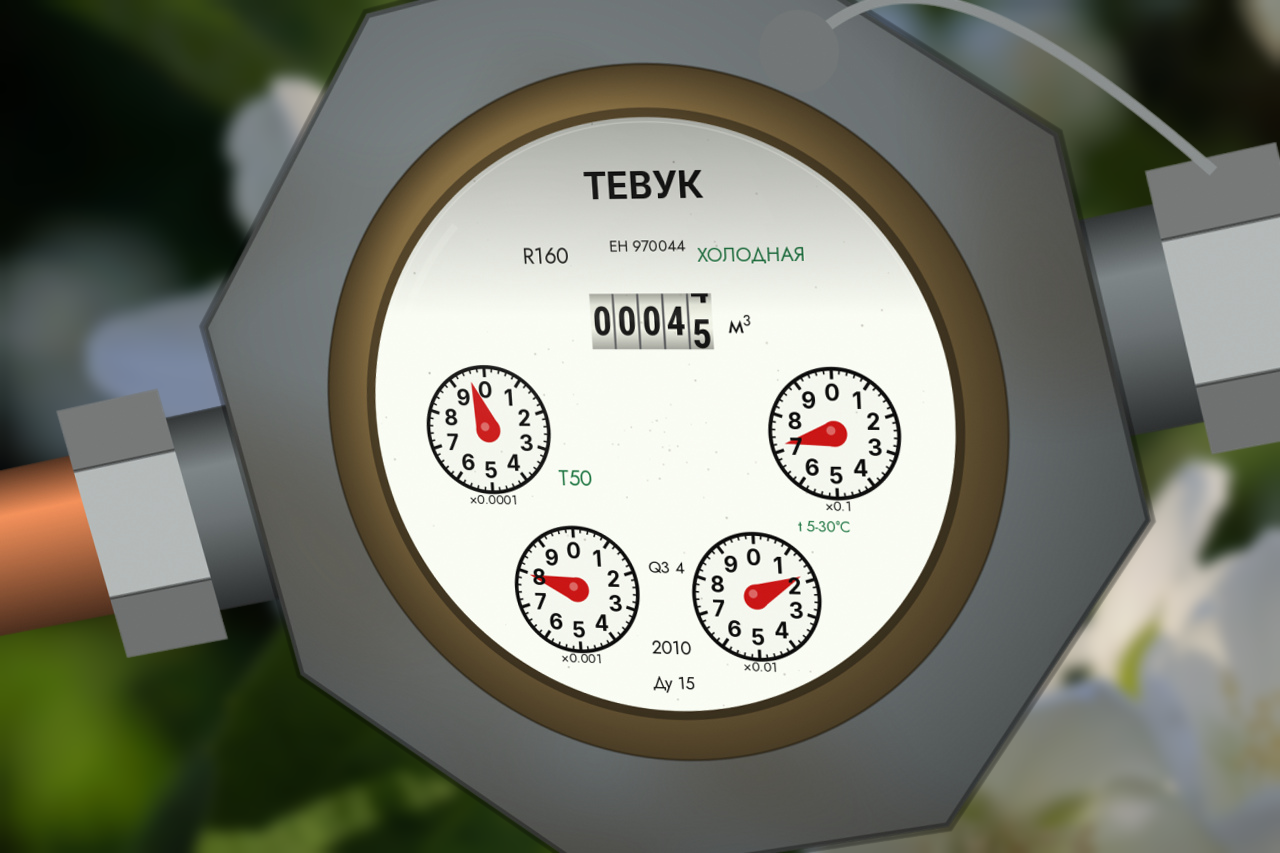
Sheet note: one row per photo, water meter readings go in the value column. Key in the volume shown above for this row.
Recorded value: 44.7179 m³
